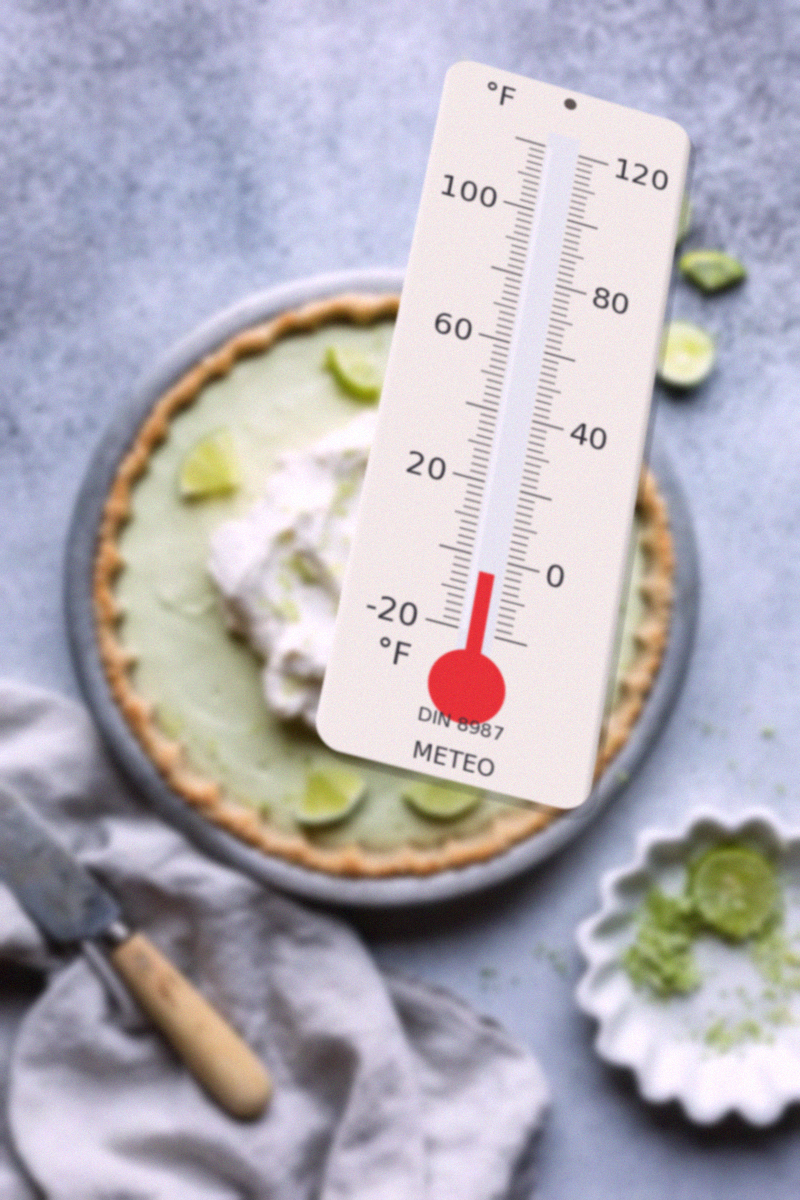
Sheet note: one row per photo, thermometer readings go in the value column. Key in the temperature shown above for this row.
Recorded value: -4 °F
